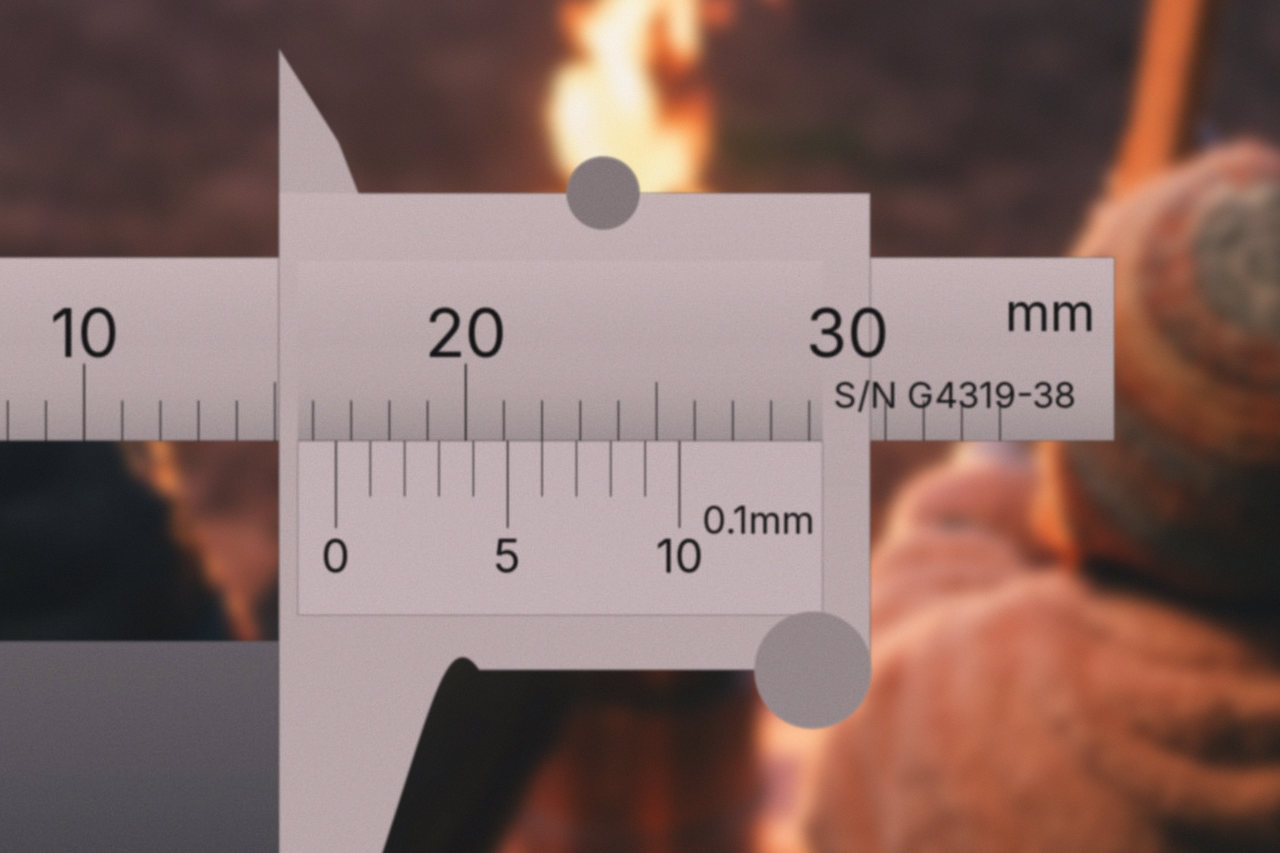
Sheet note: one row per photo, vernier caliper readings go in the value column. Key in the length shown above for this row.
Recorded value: 16.6 mm
